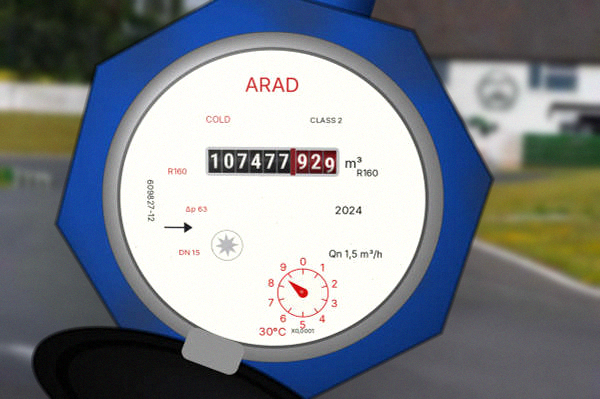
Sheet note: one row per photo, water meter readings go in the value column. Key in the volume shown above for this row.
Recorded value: 107477.9288 m³
